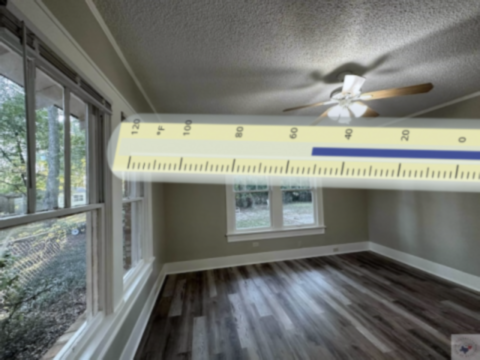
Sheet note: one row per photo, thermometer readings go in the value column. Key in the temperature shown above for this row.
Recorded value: 52 °F
